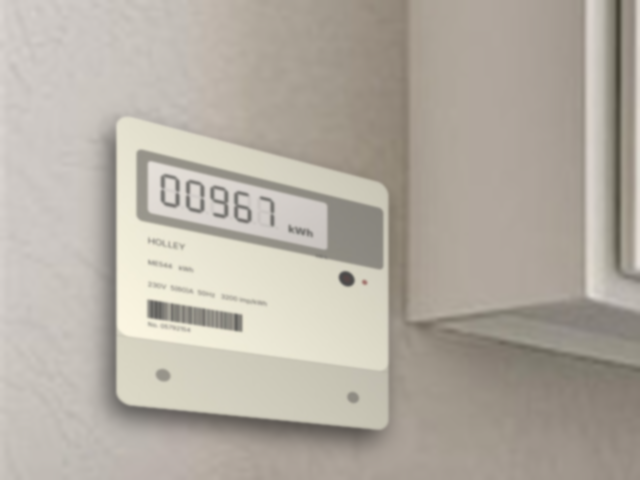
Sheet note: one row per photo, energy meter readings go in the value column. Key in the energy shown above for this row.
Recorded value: 967 kWh
